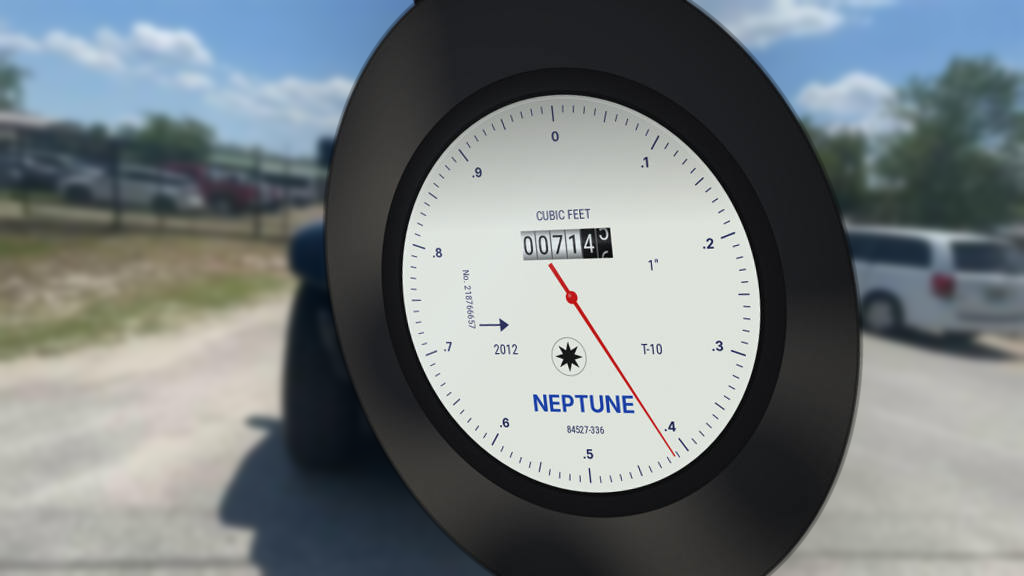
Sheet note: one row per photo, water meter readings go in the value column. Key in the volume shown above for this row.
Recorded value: 7145.41 ft³
